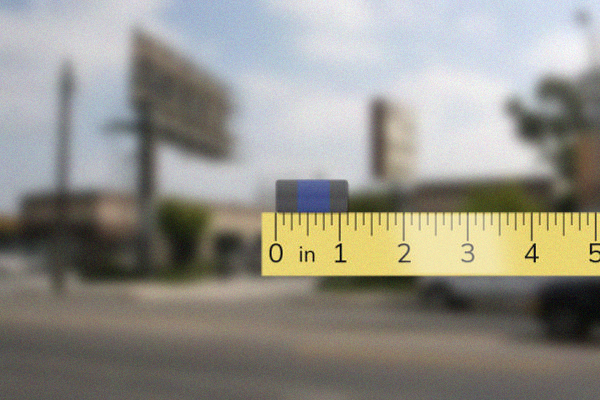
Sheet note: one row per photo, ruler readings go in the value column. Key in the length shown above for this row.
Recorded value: 1.125 in
